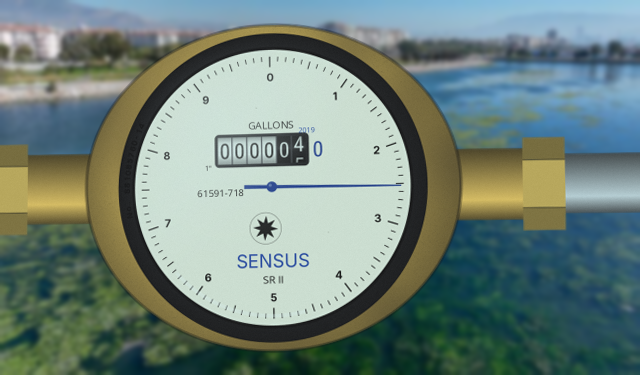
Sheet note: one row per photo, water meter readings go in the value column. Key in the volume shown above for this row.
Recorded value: 42.5 gal
